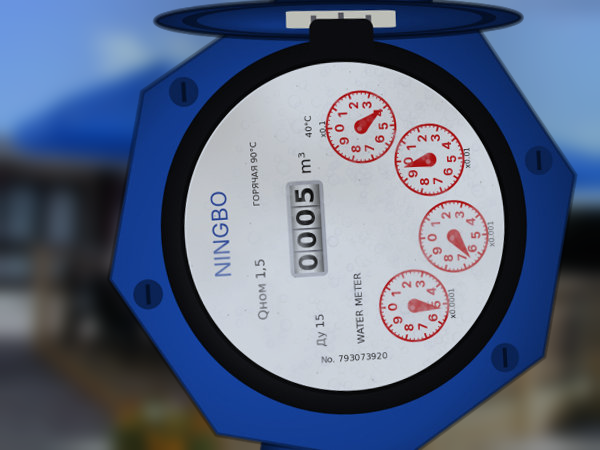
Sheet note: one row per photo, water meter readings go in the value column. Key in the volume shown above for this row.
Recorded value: 5.3965 m³
